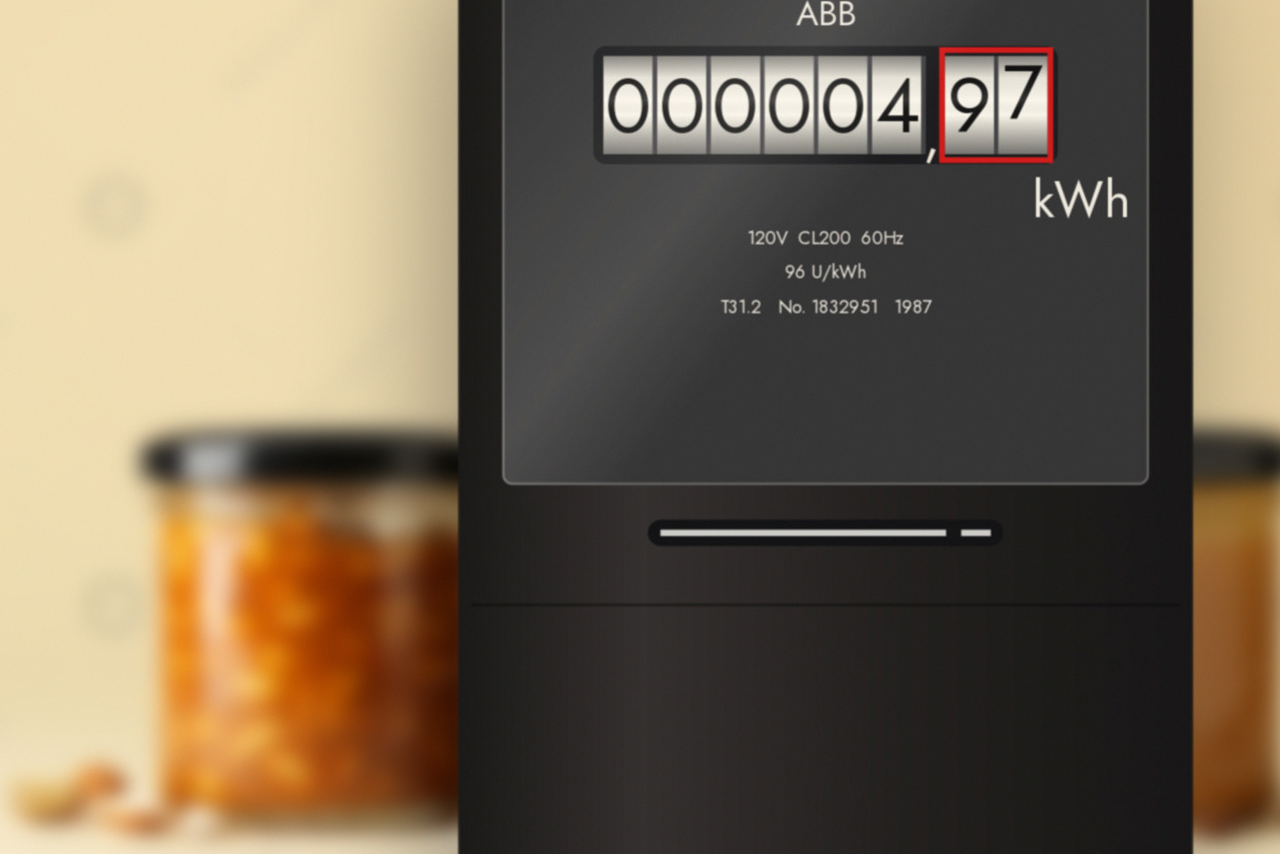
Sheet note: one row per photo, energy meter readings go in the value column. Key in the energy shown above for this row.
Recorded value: 4.97 kWh
